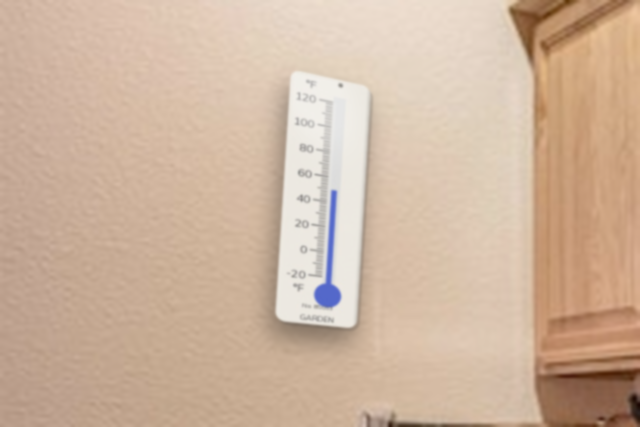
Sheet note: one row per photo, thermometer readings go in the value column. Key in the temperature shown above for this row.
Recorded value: 50 °F
